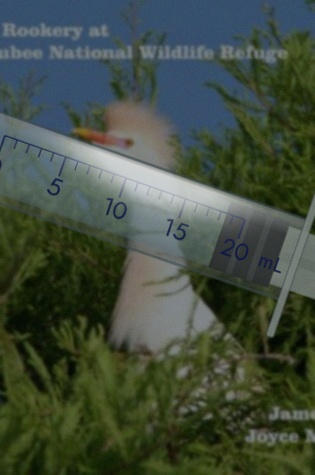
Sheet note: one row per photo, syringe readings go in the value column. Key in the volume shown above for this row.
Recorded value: 18.5 mL
